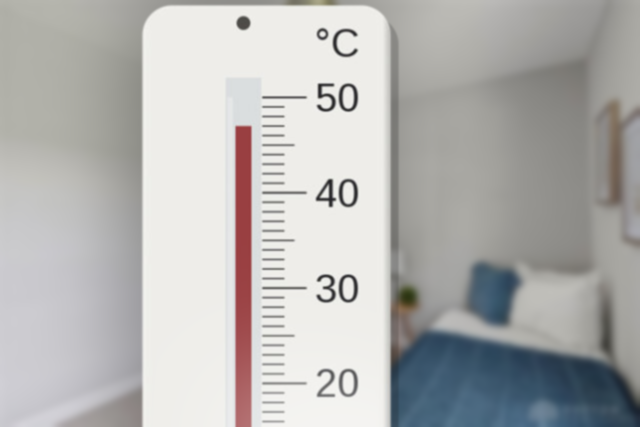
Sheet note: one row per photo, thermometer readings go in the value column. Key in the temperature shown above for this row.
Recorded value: 47 °C
